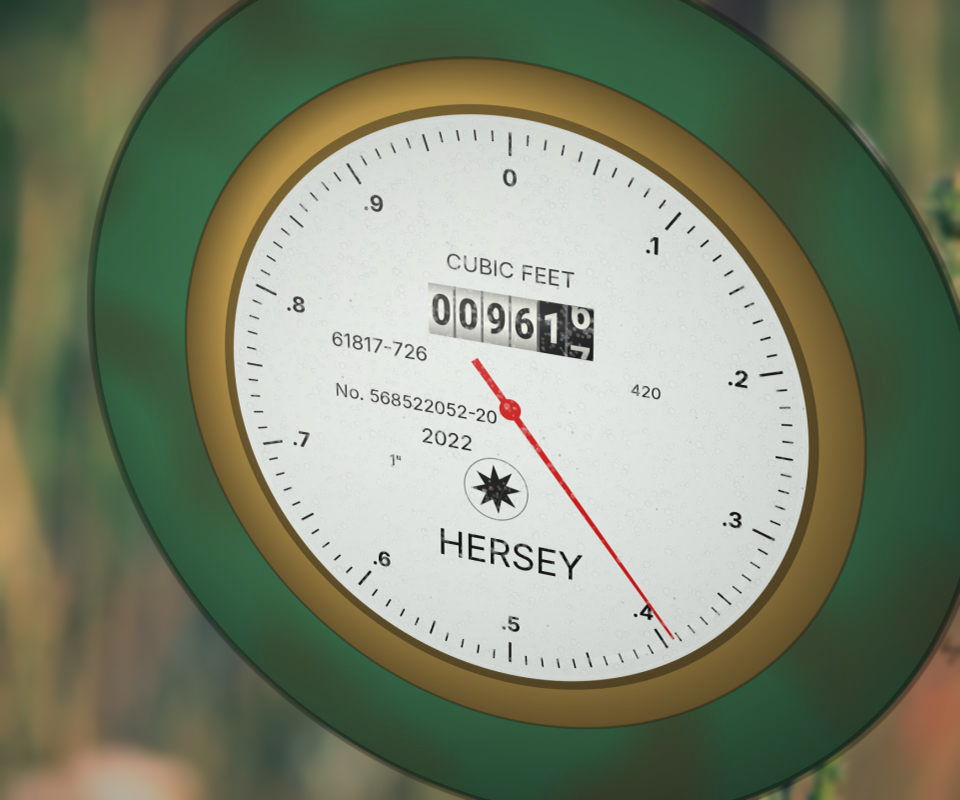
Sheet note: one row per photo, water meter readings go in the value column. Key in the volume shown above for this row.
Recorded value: 9616.39 ft³
